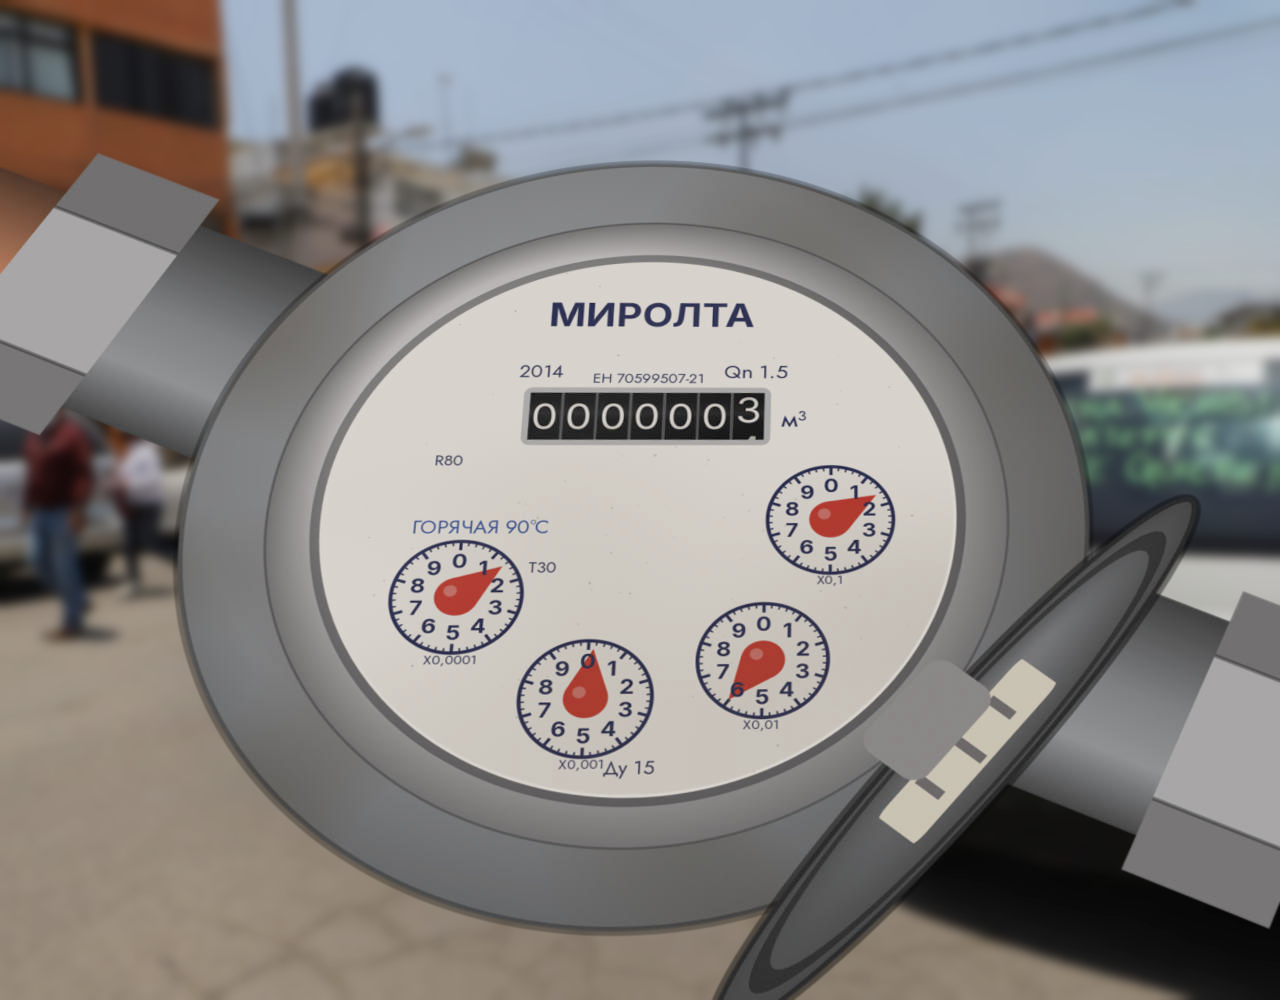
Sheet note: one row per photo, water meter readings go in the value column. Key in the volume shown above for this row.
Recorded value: 3.1601 m³
